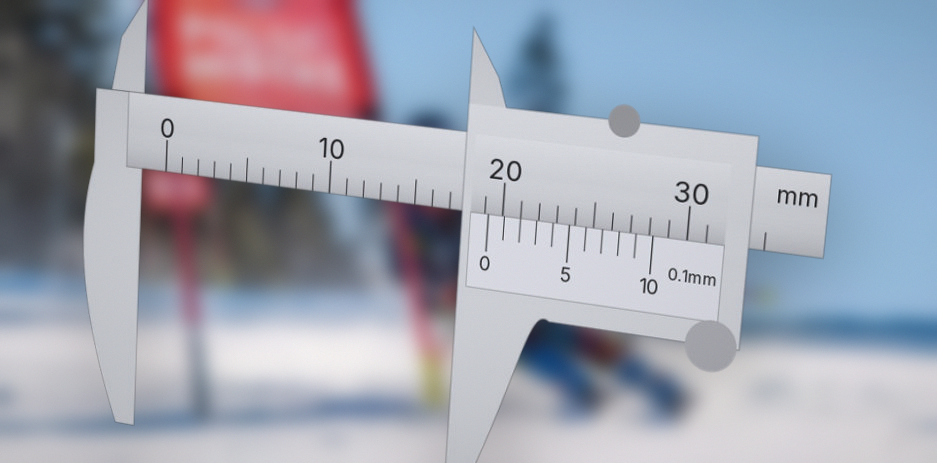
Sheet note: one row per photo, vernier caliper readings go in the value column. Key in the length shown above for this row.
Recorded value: 19.2 mm
